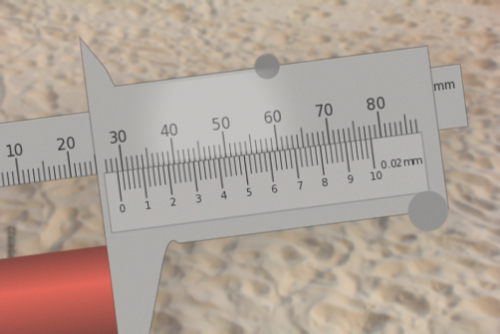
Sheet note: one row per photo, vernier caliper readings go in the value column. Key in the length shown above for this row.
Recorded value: 29.0 mm
